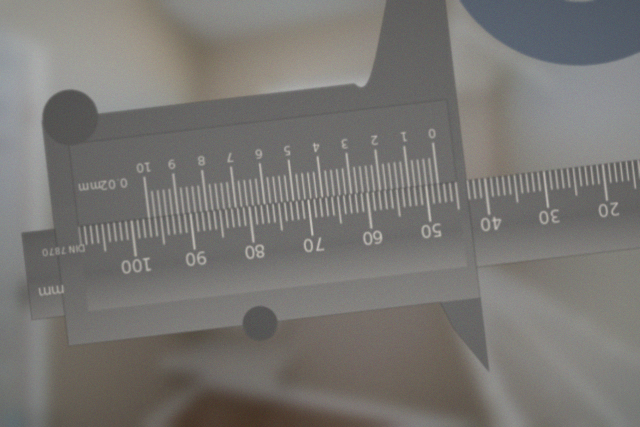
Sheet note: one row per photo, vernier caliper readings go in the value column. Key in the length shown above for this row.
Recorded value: 48.0 mm
